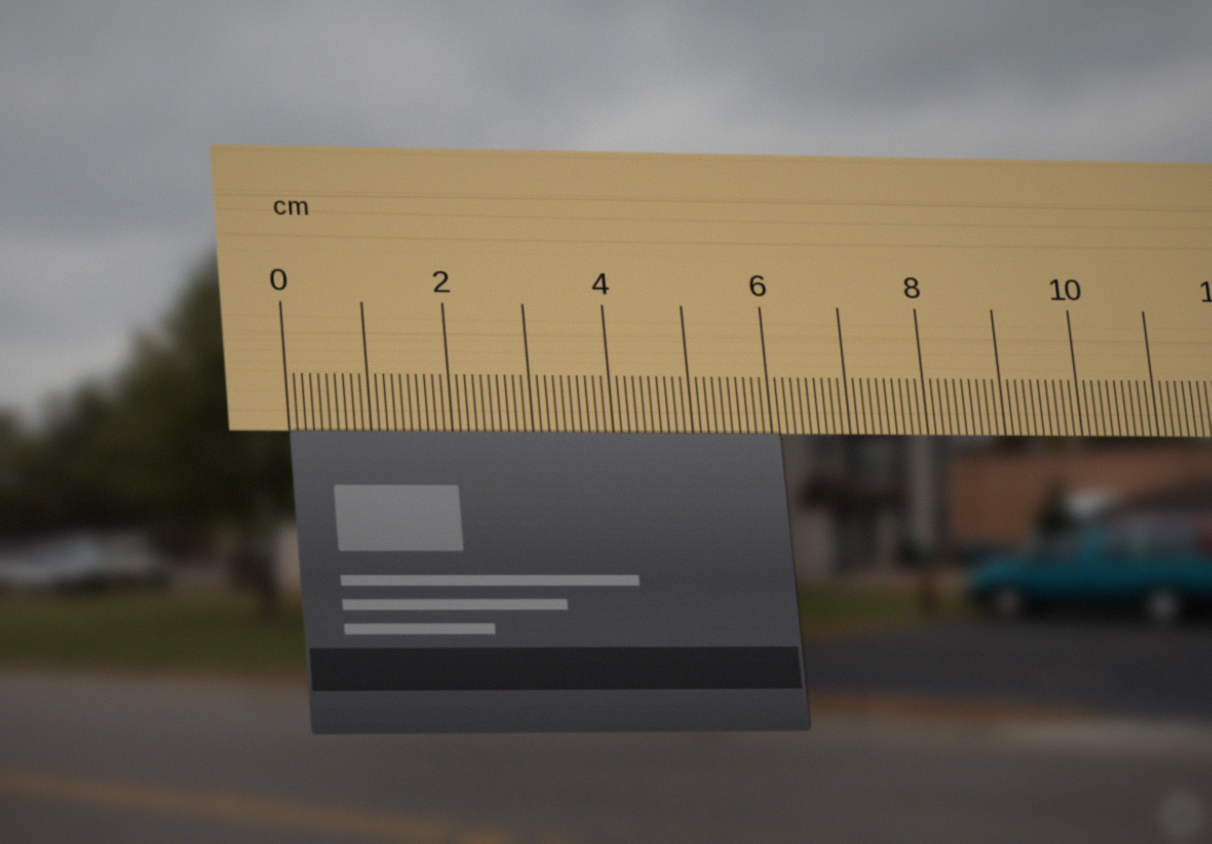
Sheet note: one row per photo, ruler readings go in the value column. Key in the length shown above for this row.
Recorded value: 6.1 cm
